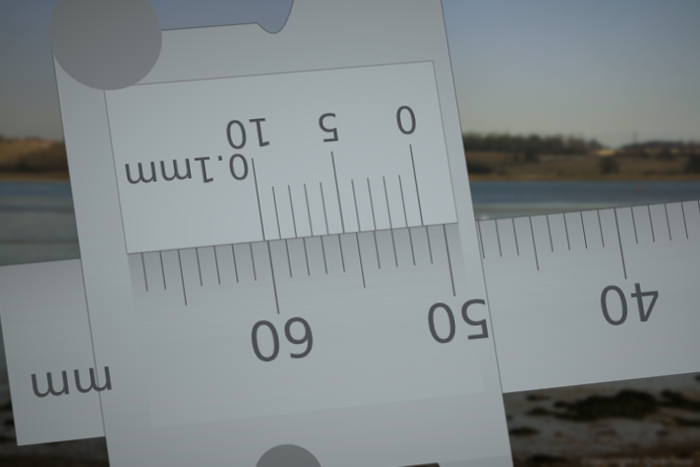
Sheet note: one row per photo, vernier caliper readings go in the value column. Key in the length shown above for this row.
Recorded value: 51.2 mm
